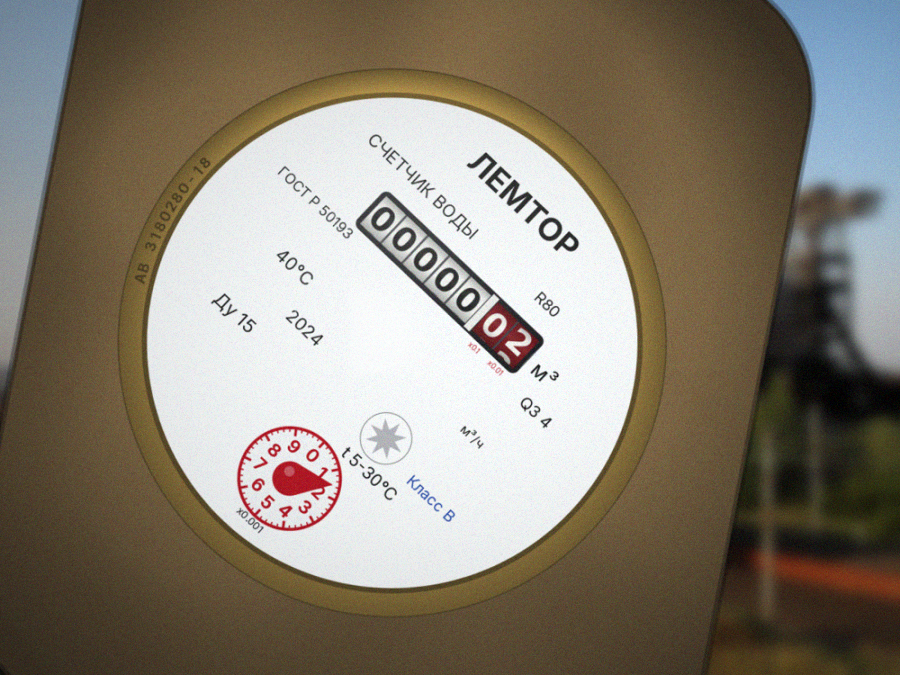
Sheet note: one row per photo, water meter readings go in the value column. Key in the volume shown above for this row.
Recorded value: 0.021 m³
